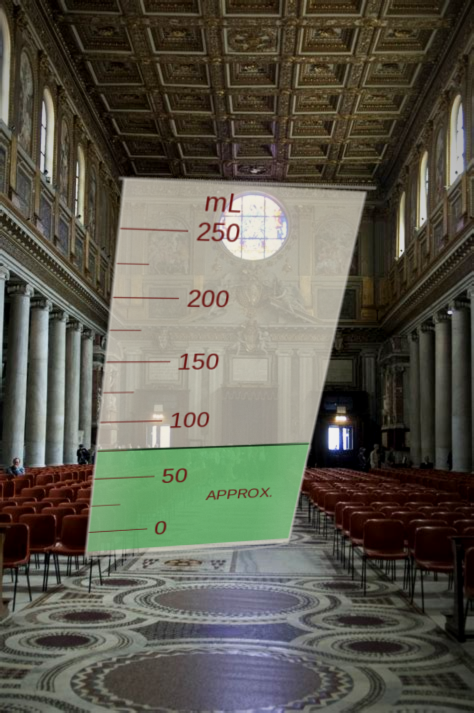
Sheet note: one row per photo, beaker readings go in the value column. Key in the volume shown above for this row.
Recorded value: 75 mL
